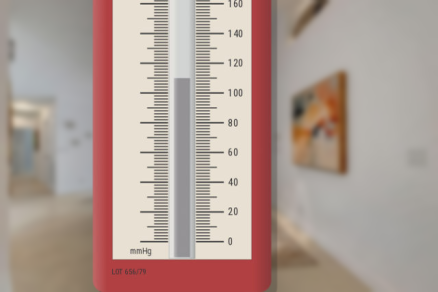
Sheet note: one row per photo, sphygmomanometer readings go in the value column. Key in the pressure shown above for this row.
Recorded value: 110 mmHg
